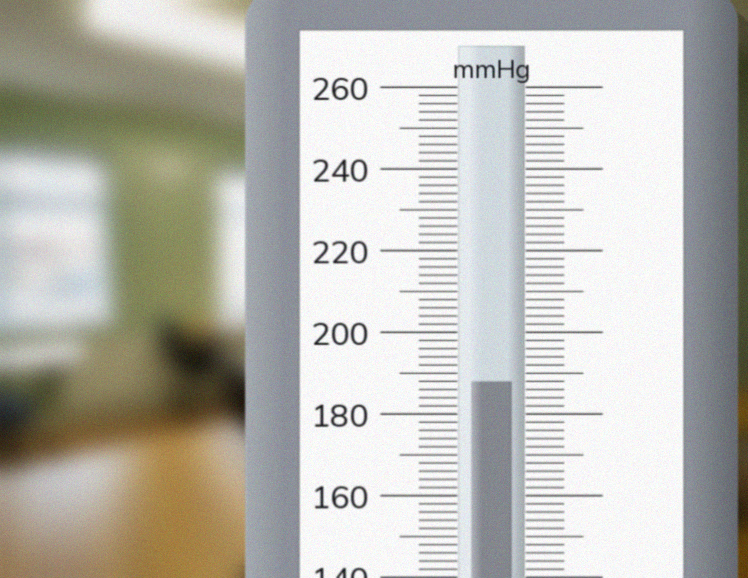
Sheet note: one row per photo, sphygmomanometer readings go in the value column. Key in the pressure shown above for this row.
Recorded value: 188 mmHg
